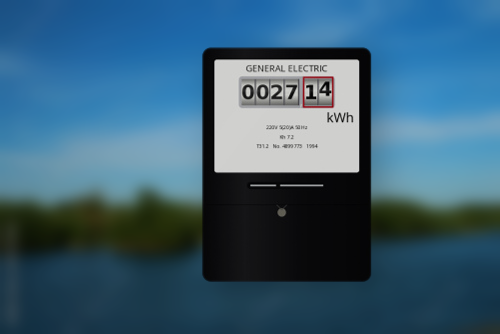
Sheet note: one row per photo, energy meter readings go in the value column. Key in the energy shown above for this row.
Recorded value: 27.14 kWh
